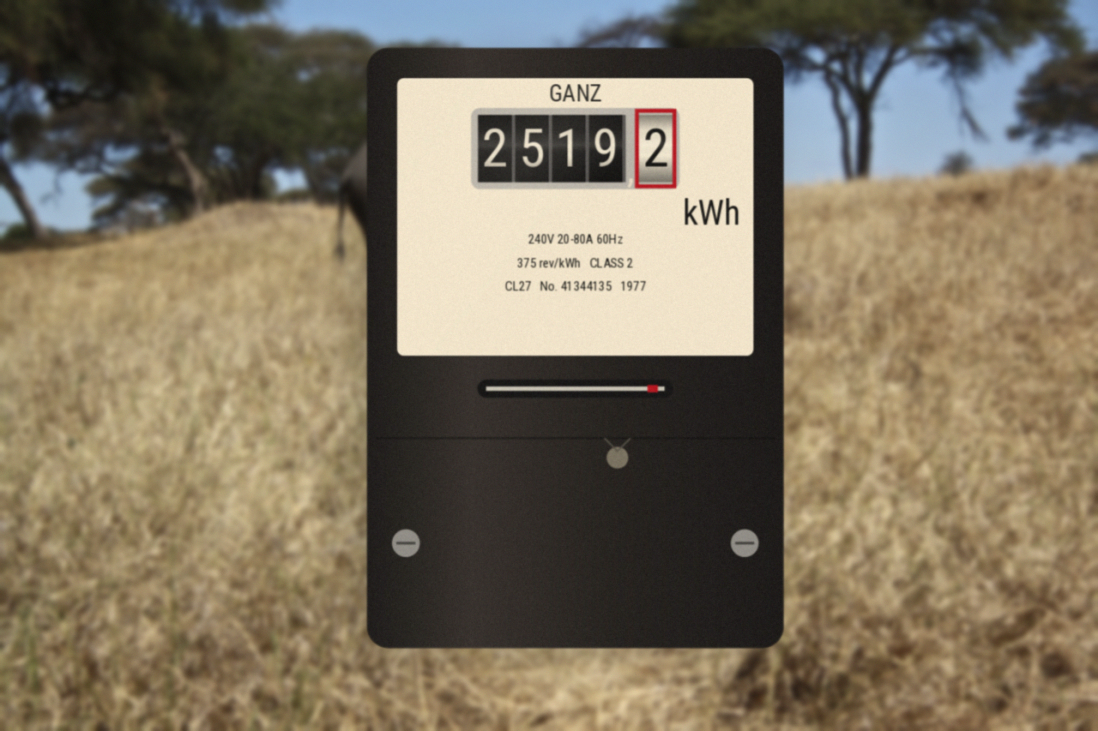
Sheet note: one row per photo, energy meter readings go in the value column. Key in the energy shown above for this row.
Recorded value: 2519.2 kWh
